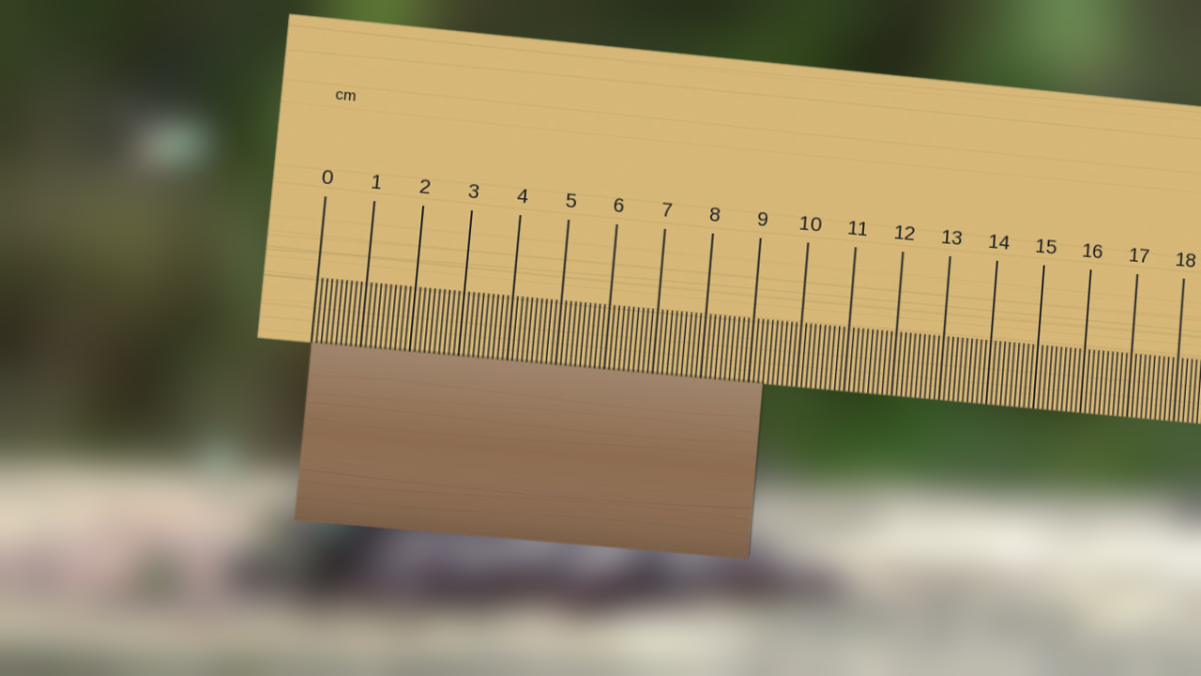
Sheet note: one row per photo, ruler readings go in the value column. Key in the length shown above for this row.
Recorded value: 9.3 cm
